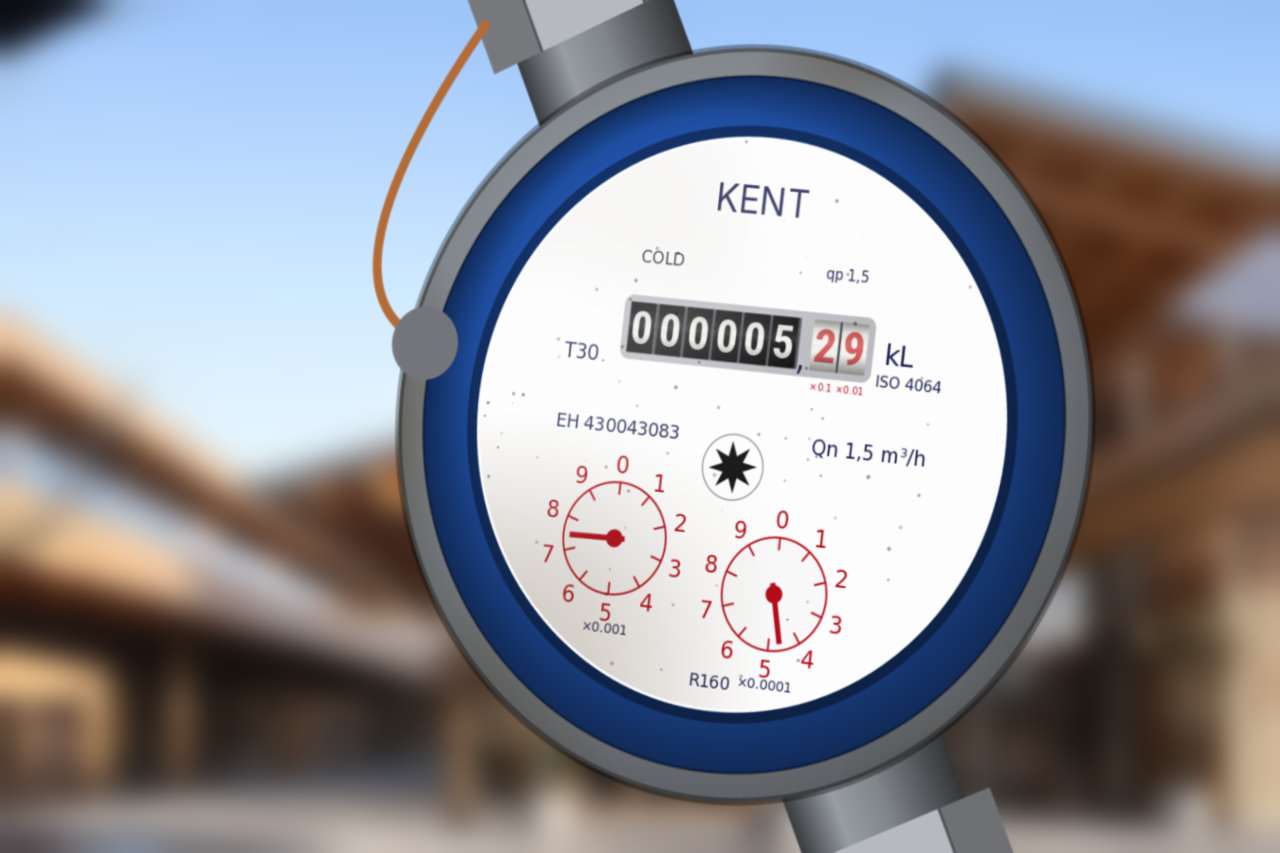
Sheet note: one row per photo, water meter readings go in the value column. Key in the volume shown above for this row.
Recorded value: 5.2974 kL
